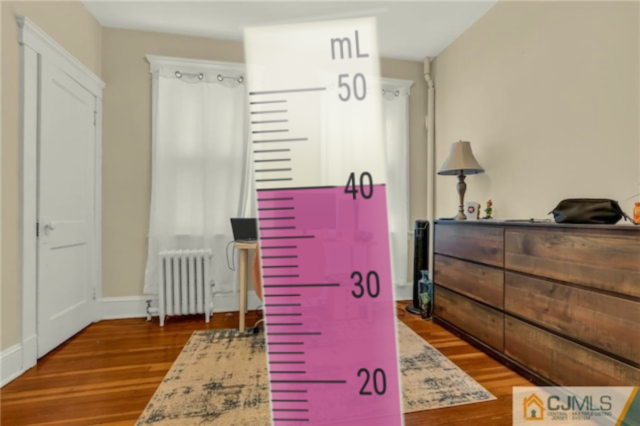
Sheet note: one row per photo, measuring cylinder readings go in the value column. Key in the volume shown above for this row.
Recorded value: 40 mL
